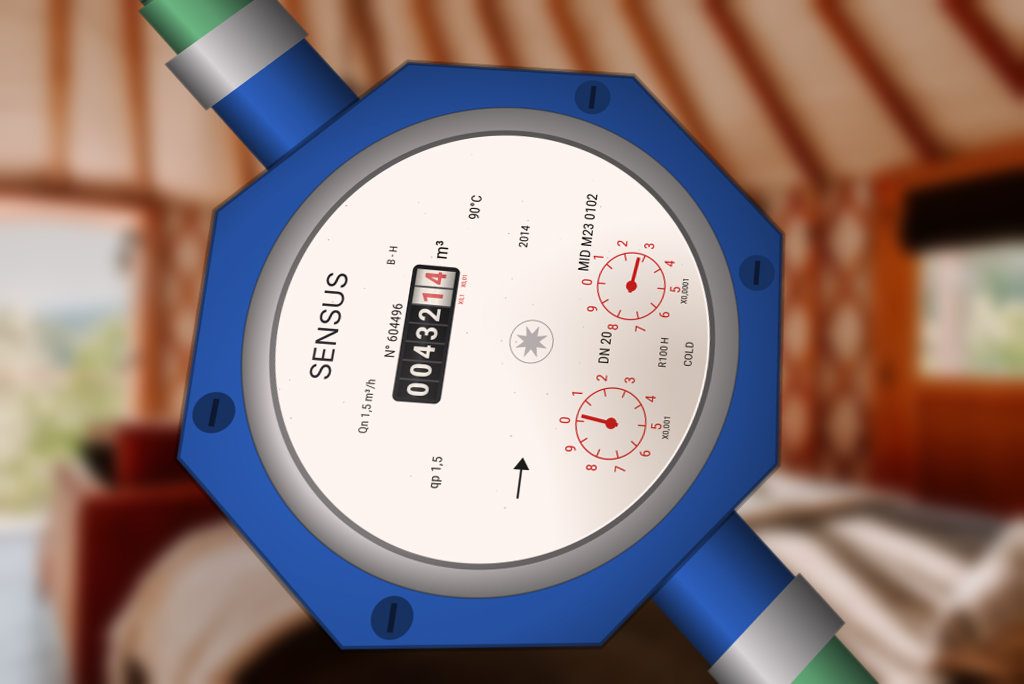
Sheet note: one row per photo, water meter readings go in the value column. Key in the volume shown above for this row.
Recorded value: 432.1402 m³
